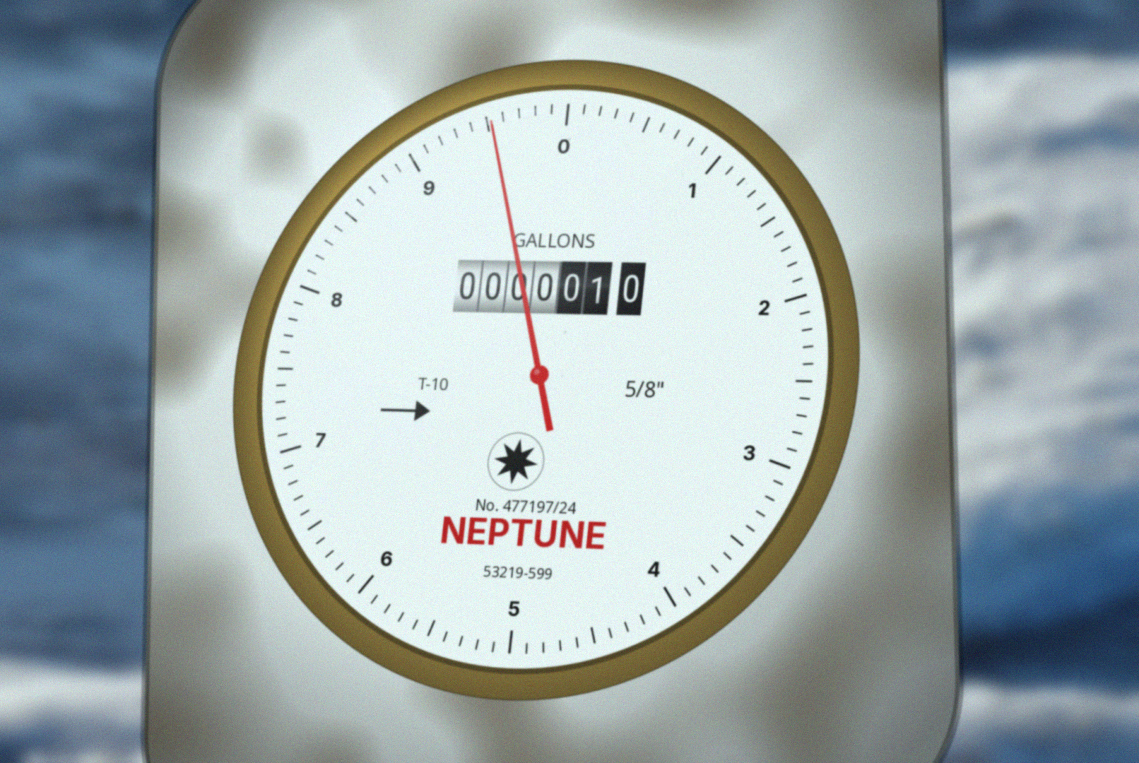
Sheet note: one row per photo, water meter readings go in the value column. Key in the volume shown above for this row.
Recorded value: 9.5 gal
